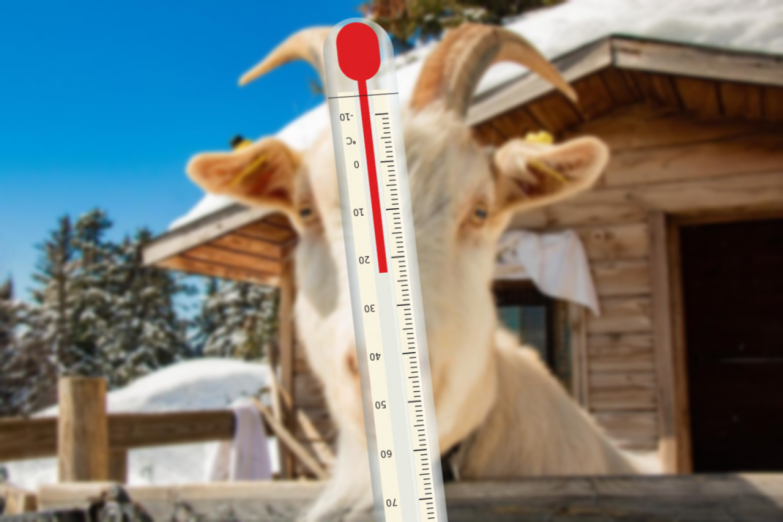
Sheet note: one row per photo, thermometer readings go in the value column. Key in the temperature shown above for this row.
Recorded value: 23 °C
